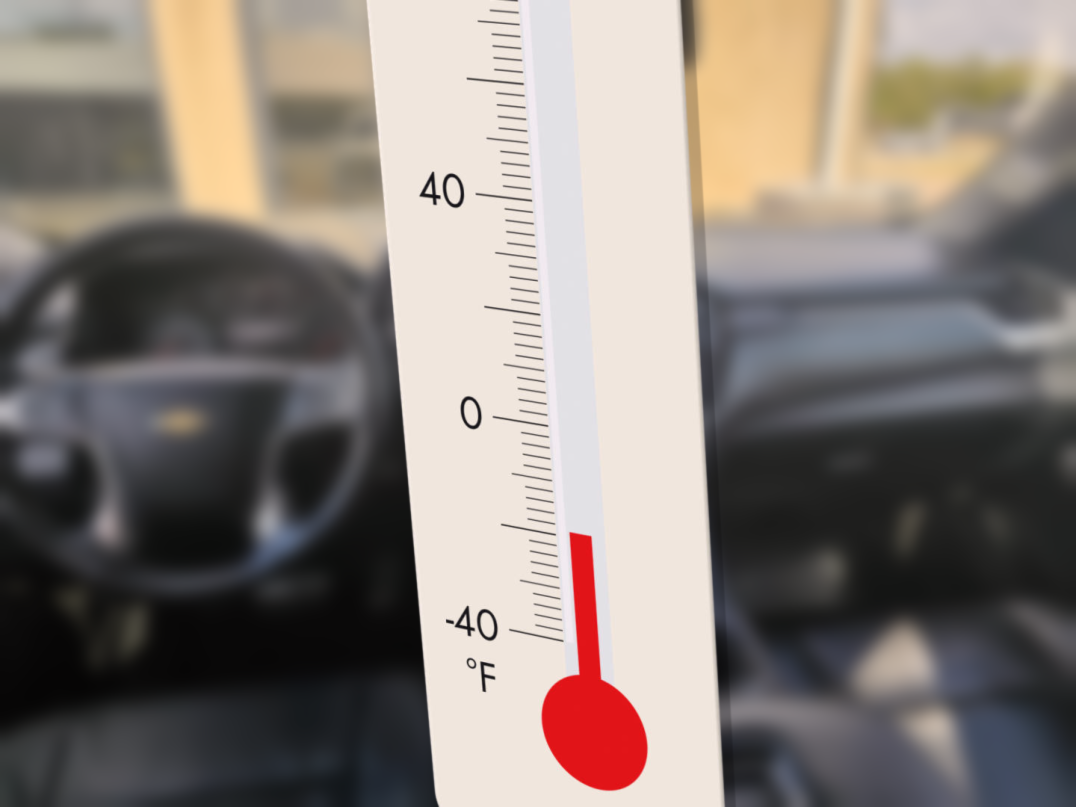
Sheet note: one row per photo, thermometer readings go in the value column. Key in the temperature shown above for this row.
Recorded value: -19 °F
